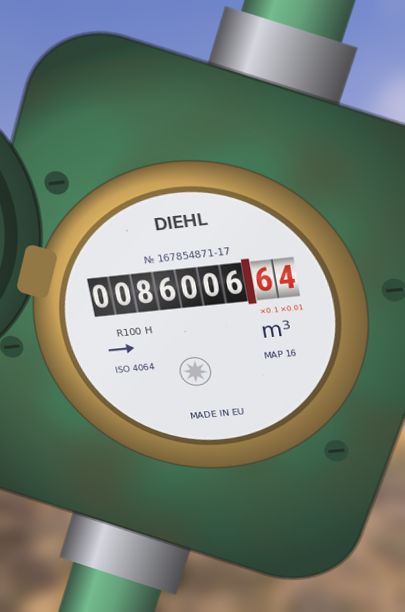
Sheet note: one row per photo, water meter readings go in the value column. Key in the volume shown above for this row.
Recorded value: 86006.64 m³
